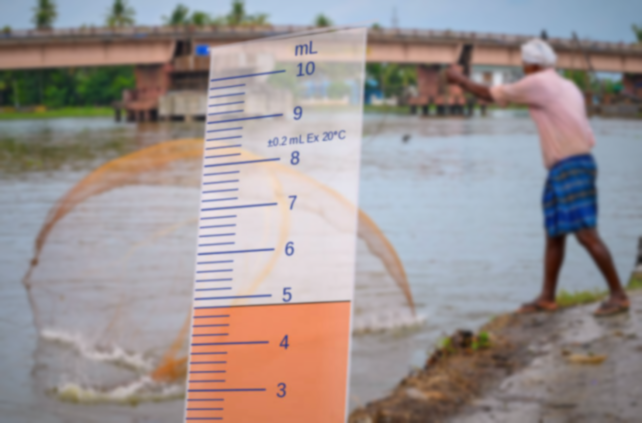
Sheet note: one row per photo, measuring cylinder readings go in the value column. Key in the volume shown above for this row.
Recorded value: 4.8 mL
